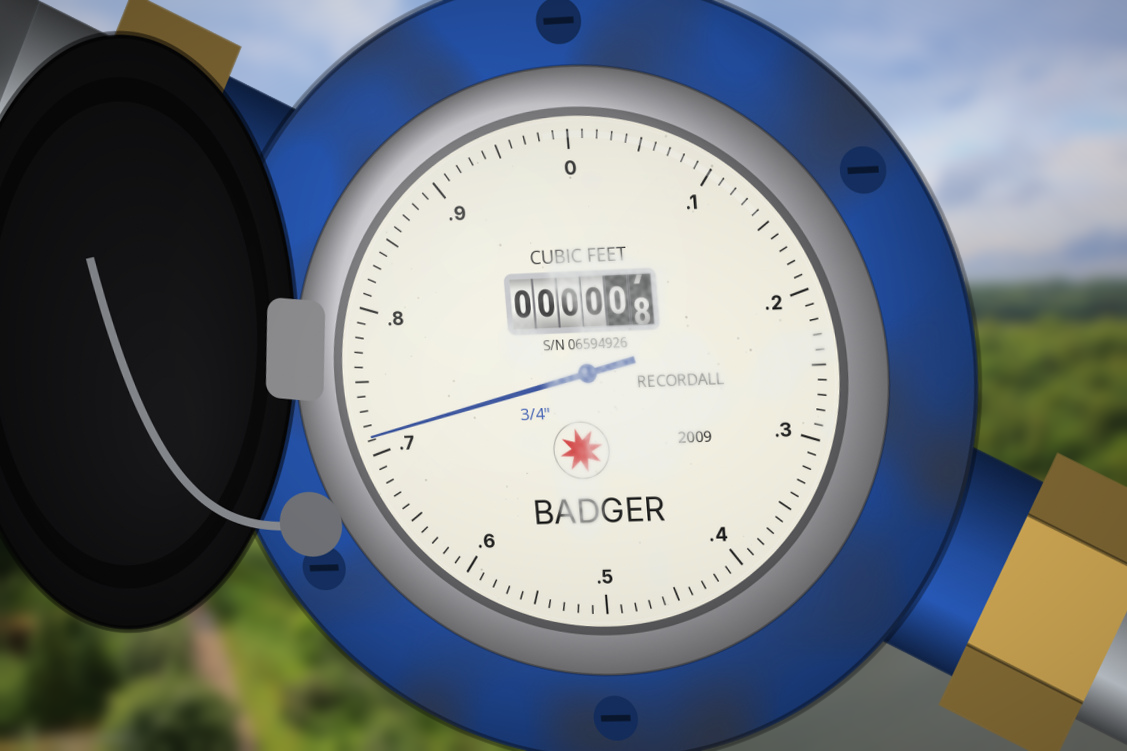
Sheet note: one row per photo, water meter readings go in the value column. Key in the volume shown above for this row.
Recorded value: 7.71 ft³
